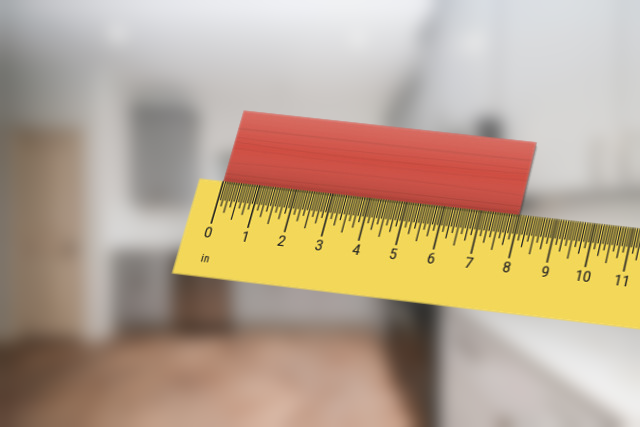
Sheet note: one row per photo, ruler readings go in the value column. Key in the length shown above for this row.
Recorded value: 8 in
